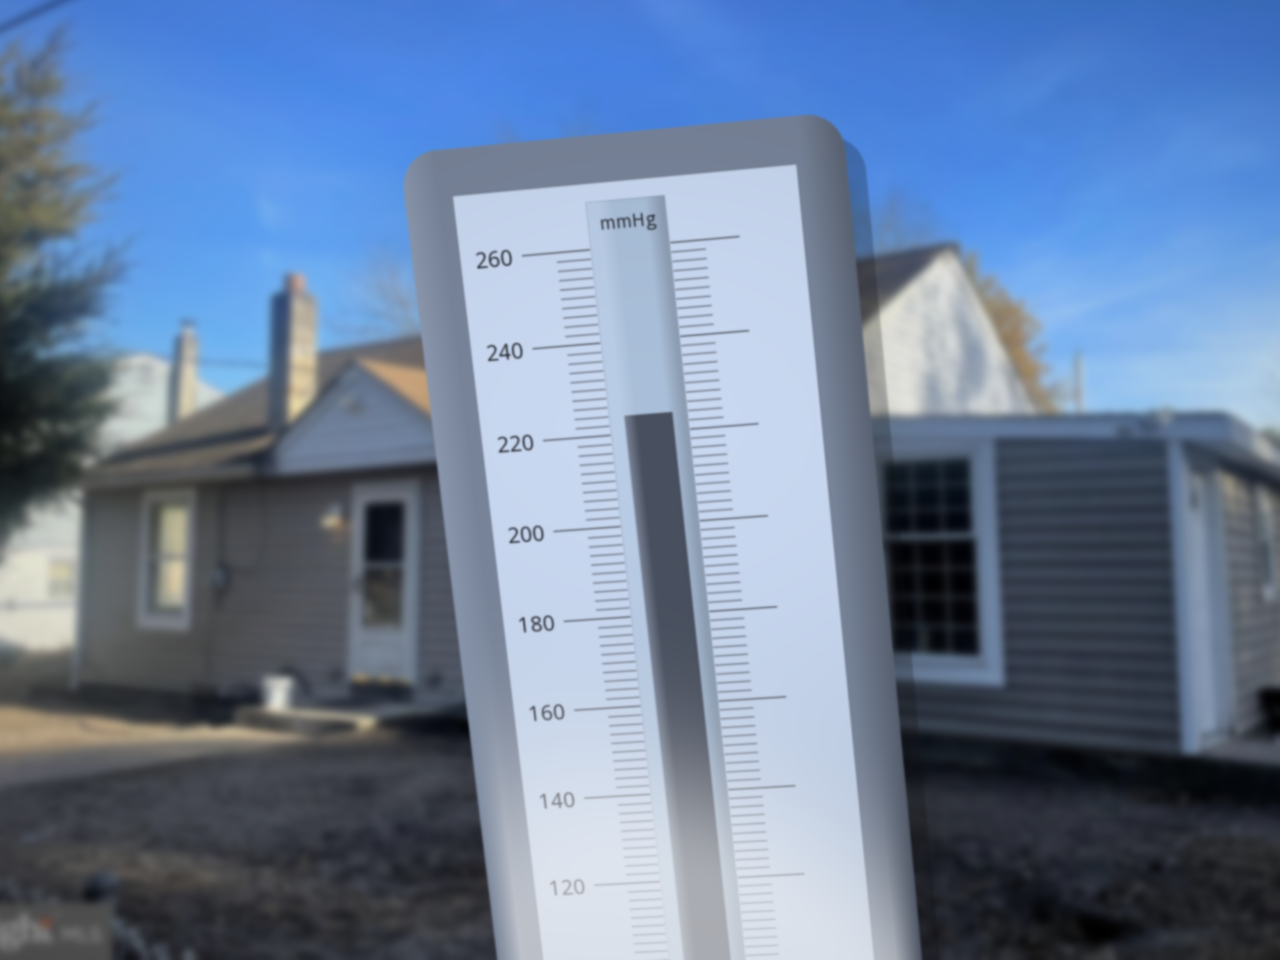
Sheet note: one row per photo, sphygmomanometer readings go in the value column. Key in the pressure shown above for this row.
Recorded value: 224 mmHg
